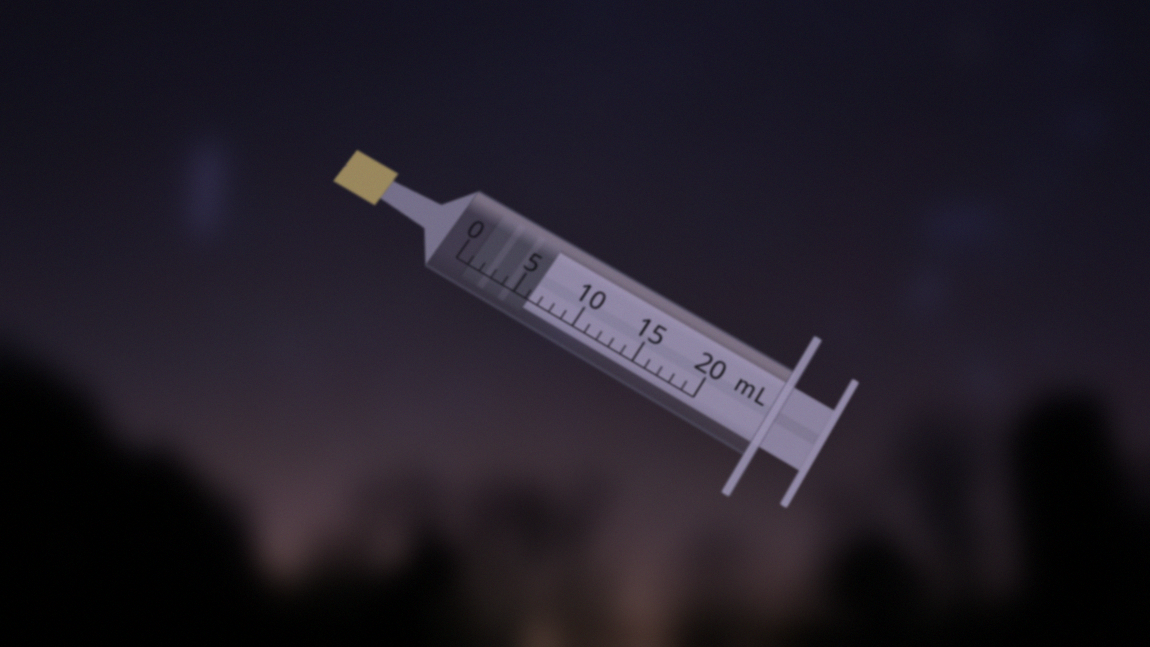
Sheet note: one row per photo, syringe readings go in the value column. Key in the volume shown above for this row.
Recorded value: 1 mL
